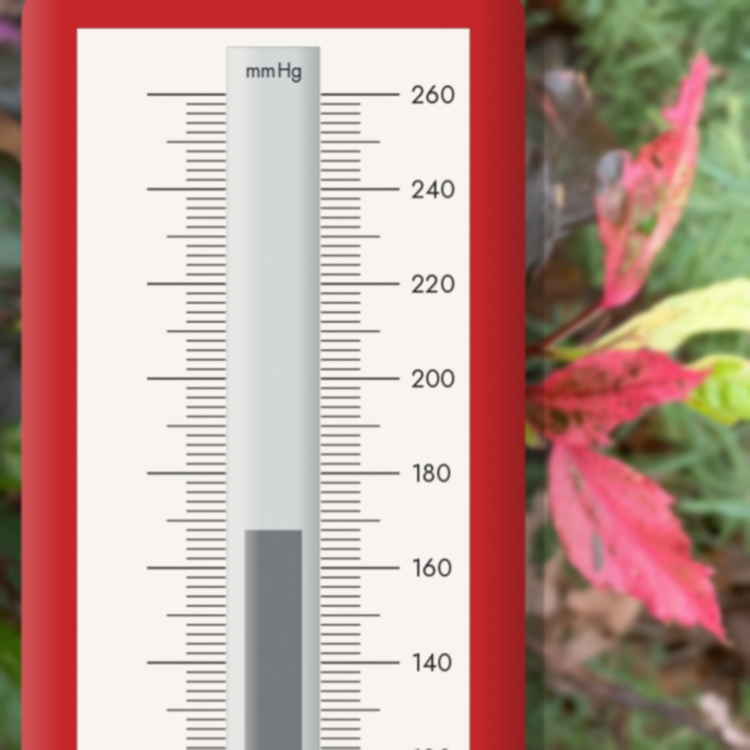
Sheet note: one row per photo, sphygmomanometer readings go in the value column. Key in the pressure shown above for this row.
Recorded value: 168 mmHg
